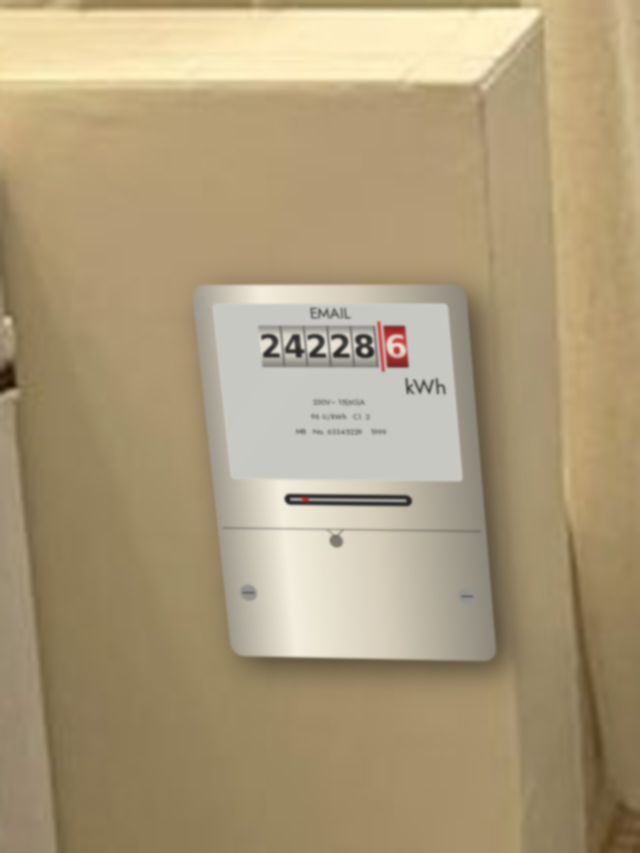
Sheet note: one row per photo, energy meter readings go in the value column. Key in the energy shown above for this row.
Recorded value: 24228.6 kWh
